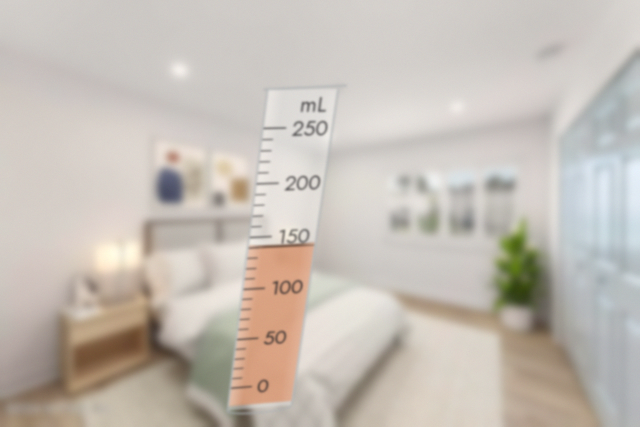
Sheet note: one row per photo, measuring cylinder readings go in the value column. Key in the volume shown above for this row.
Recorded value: 140 mL
